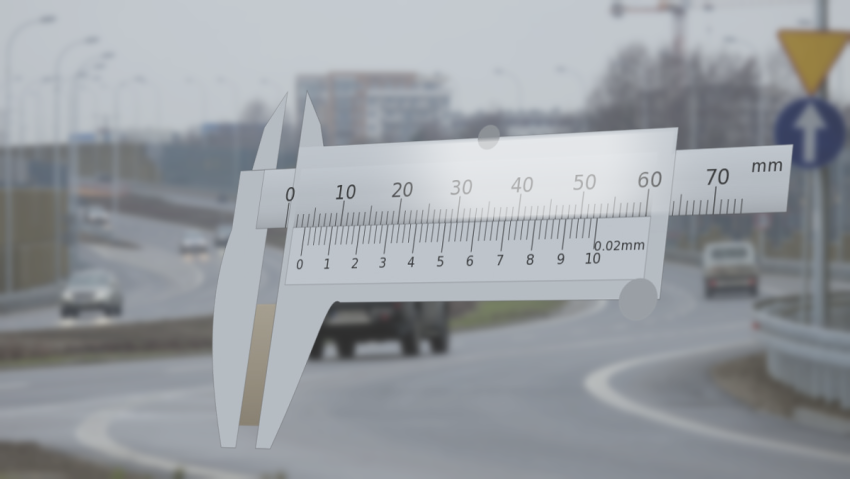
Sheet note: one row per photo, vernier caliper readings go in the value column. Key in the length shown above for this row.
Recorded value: 3.6 mm
